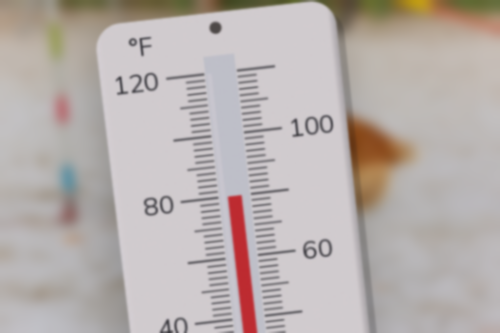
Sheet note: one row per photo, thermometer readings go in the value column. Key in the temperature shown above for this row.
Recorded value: 80 °F
